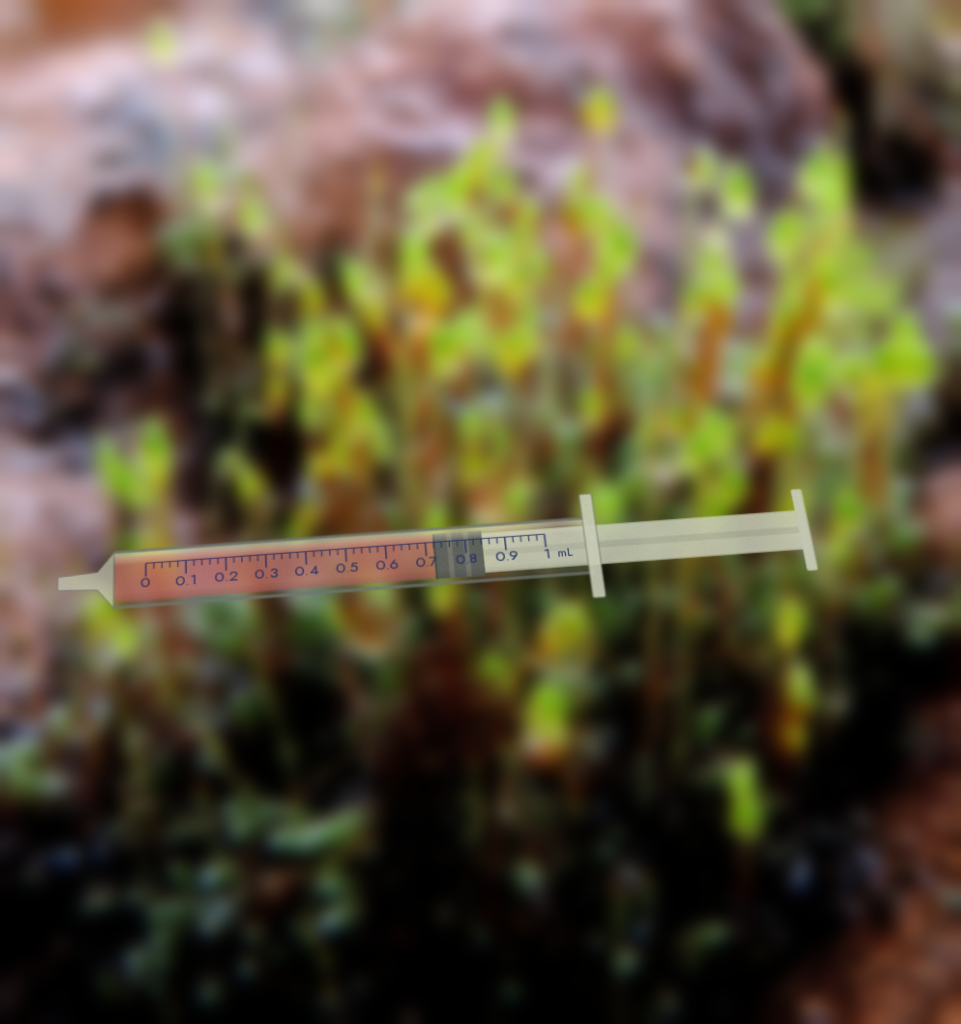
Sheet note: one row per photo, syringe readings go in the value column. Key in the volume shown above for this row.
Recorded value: 0.72 mL
